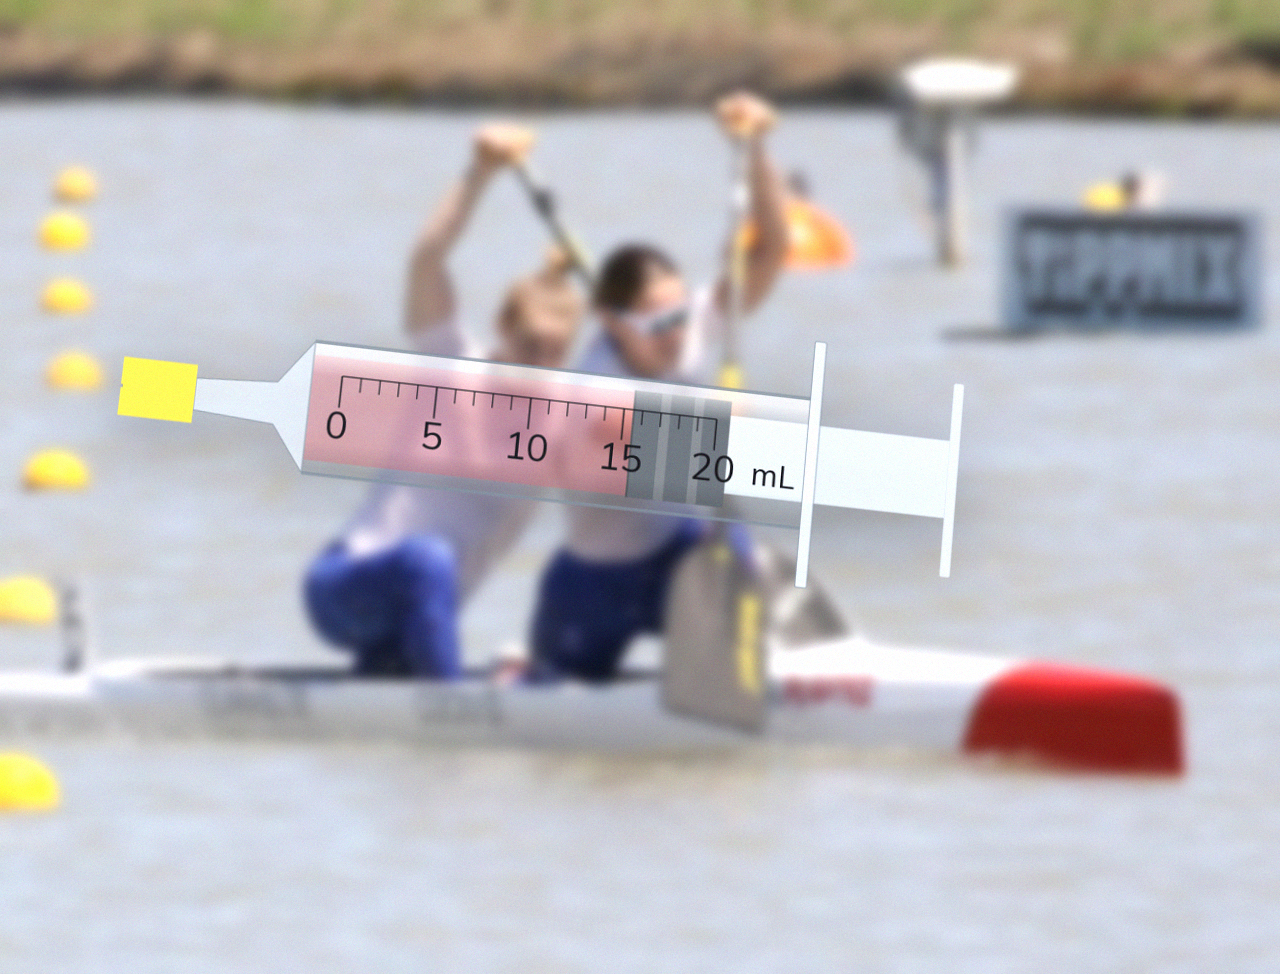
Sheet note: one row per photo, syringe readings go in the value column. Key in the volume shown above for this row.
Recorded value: 15.5 mL
